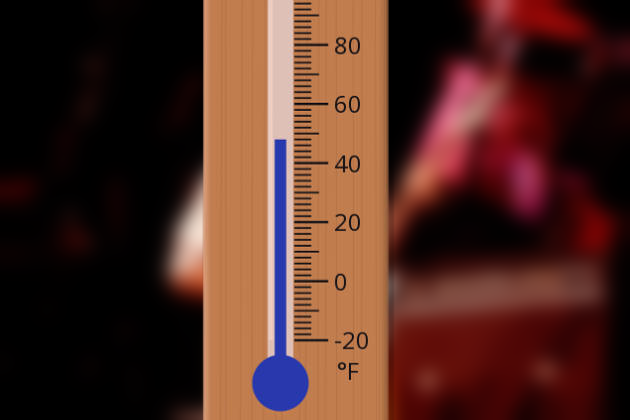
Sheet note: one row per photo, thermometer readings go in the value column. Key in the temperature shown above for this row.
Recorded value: 48 °F
